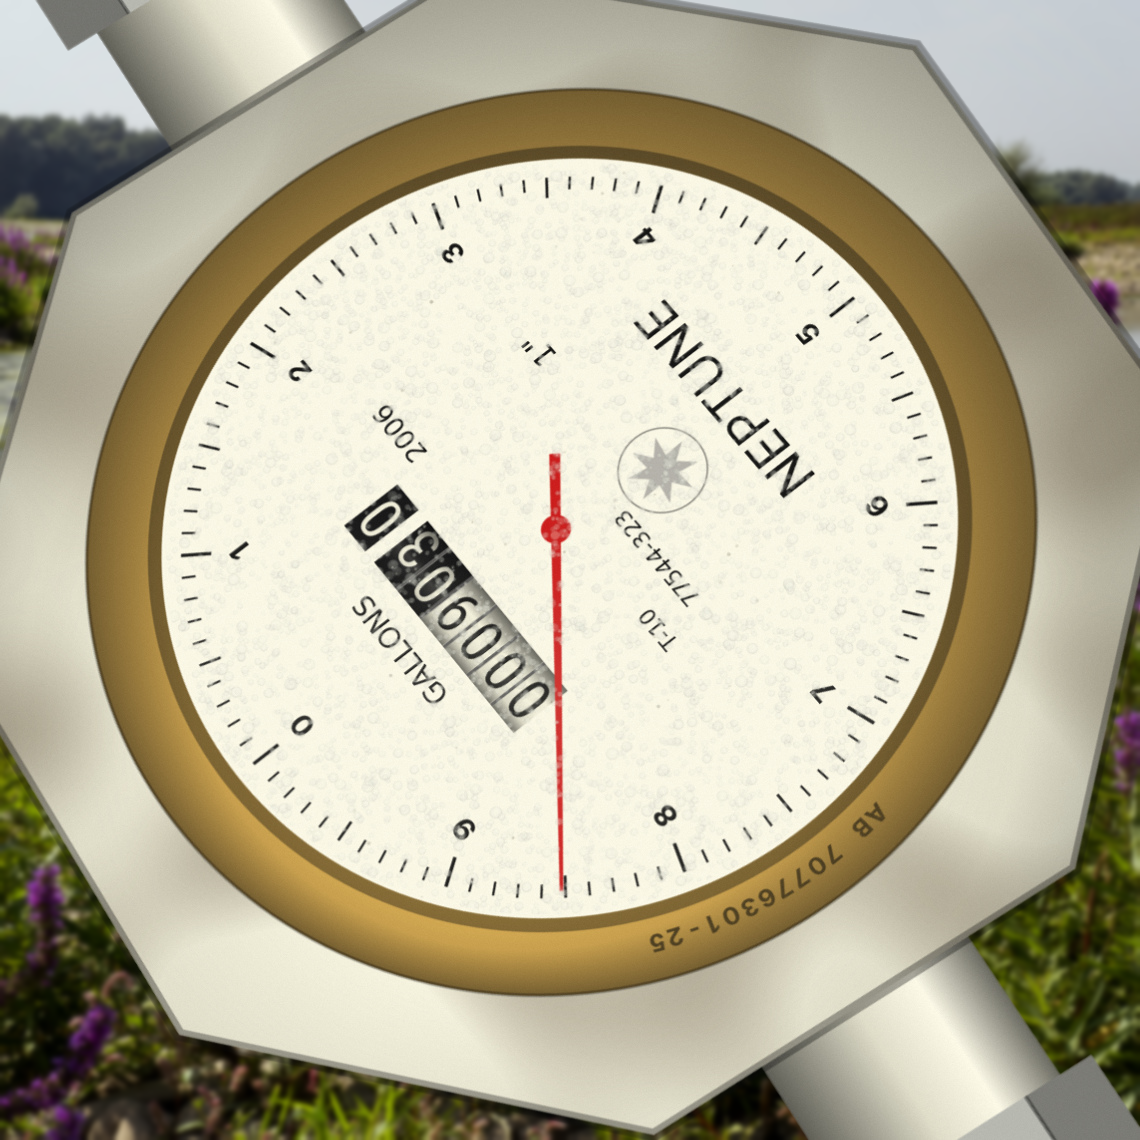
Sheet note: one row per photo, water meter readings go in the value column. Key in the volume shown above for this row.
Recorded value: 9028.5 gal
